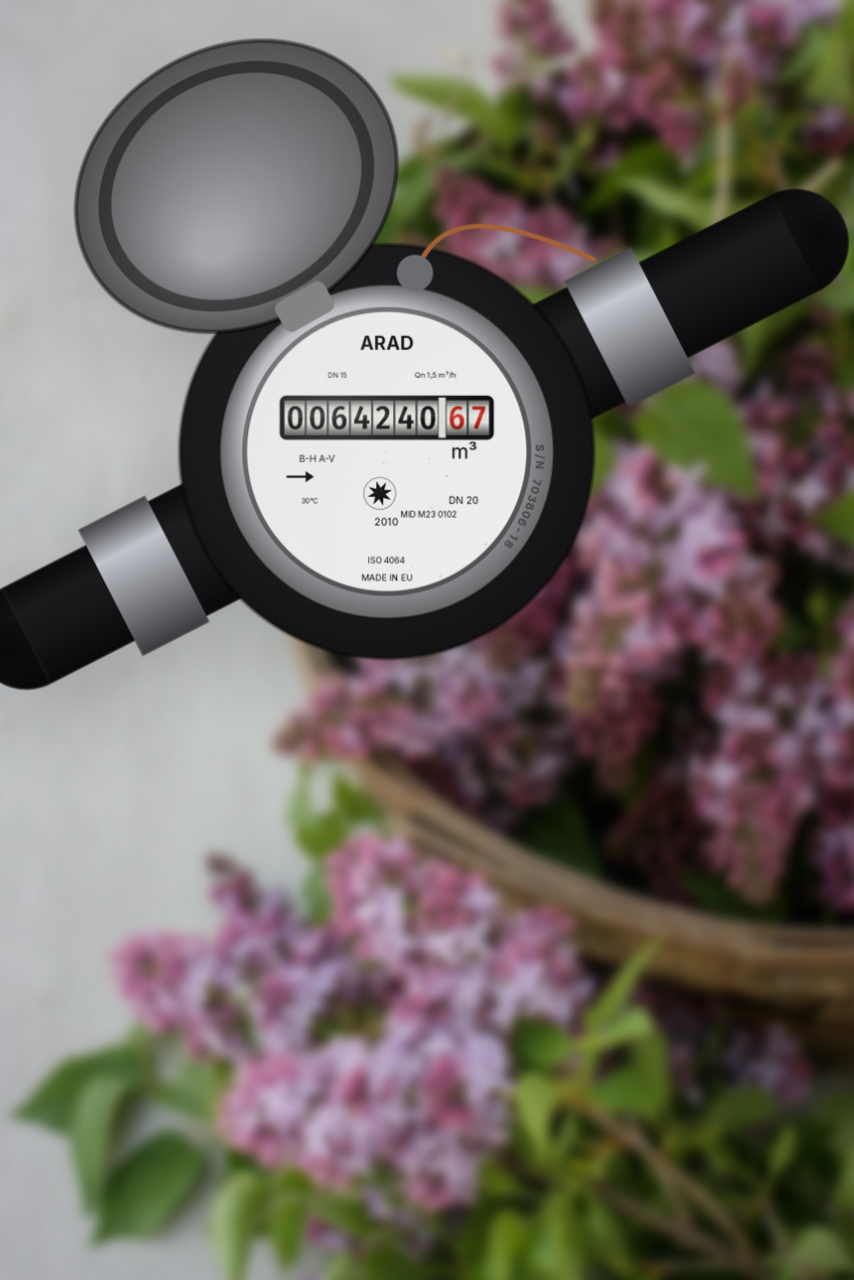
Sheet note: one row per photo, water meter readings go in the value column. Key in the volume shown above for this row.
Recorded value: 64240.67 m³
